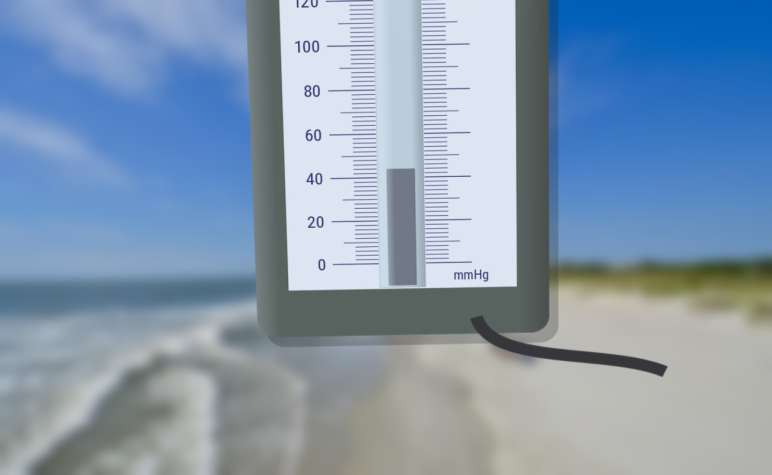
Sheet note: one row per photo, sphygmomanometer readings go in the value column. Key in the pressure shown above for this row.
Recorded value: 44 mmHg
